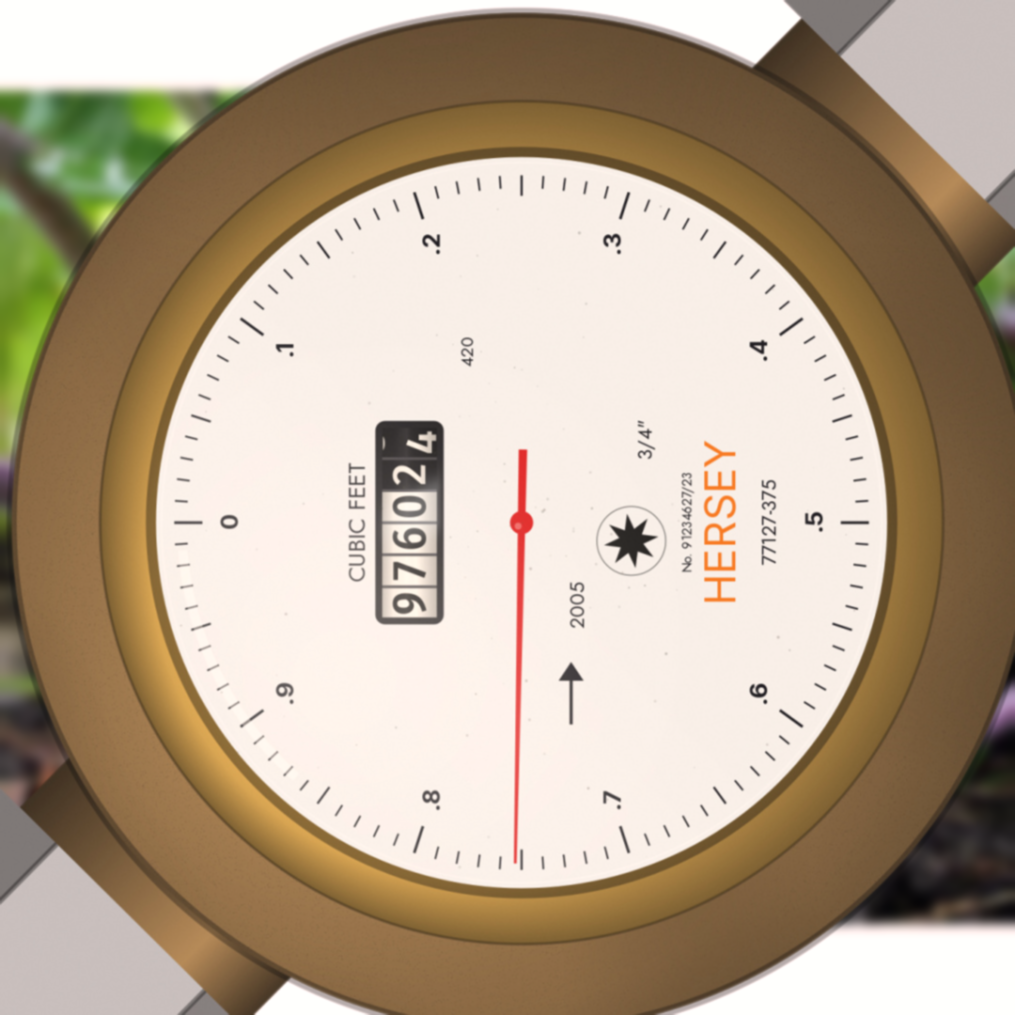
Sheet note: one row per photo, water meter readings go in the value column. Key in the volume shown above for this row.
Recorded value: 976023.75 ft³
